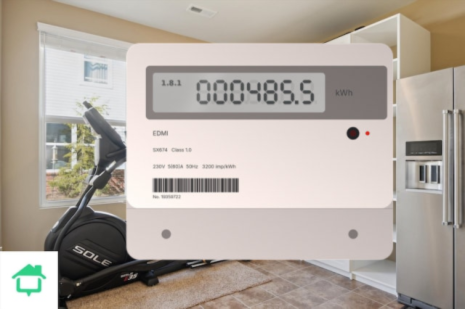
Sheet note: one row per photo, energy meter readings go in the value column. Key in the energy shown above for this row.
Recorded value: 485.5 kWh
